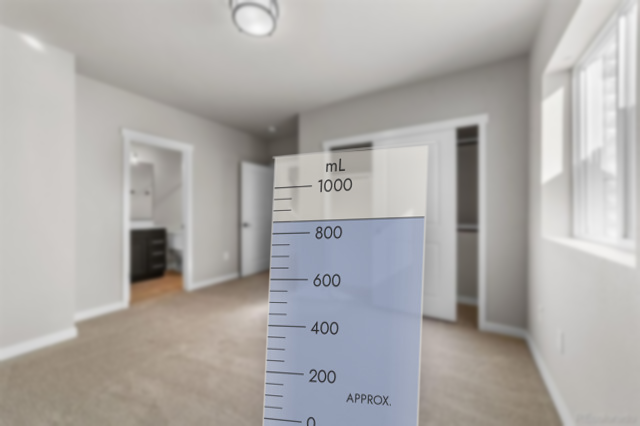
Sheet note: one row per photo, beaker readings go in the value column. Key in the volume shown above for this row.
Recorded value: 850 mL
